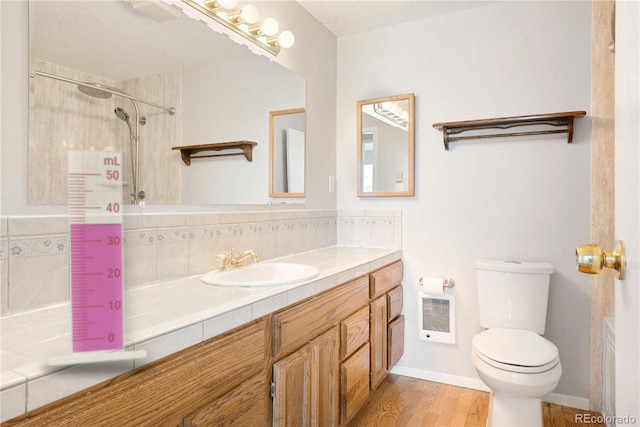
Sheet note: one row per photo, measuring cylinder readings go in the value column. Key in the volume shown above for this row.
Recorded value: 35 mL
